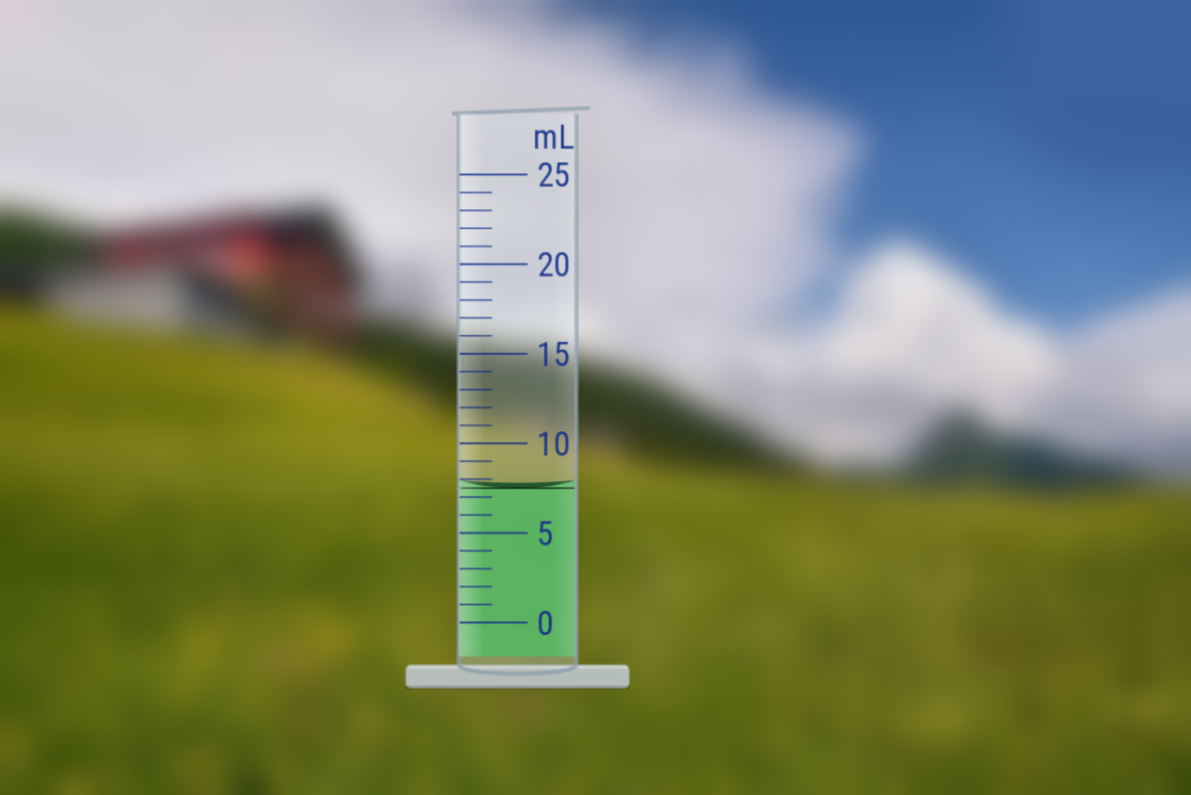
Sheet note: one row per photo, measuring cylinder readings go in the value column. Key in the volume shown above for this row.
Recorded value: 7.5 mL
